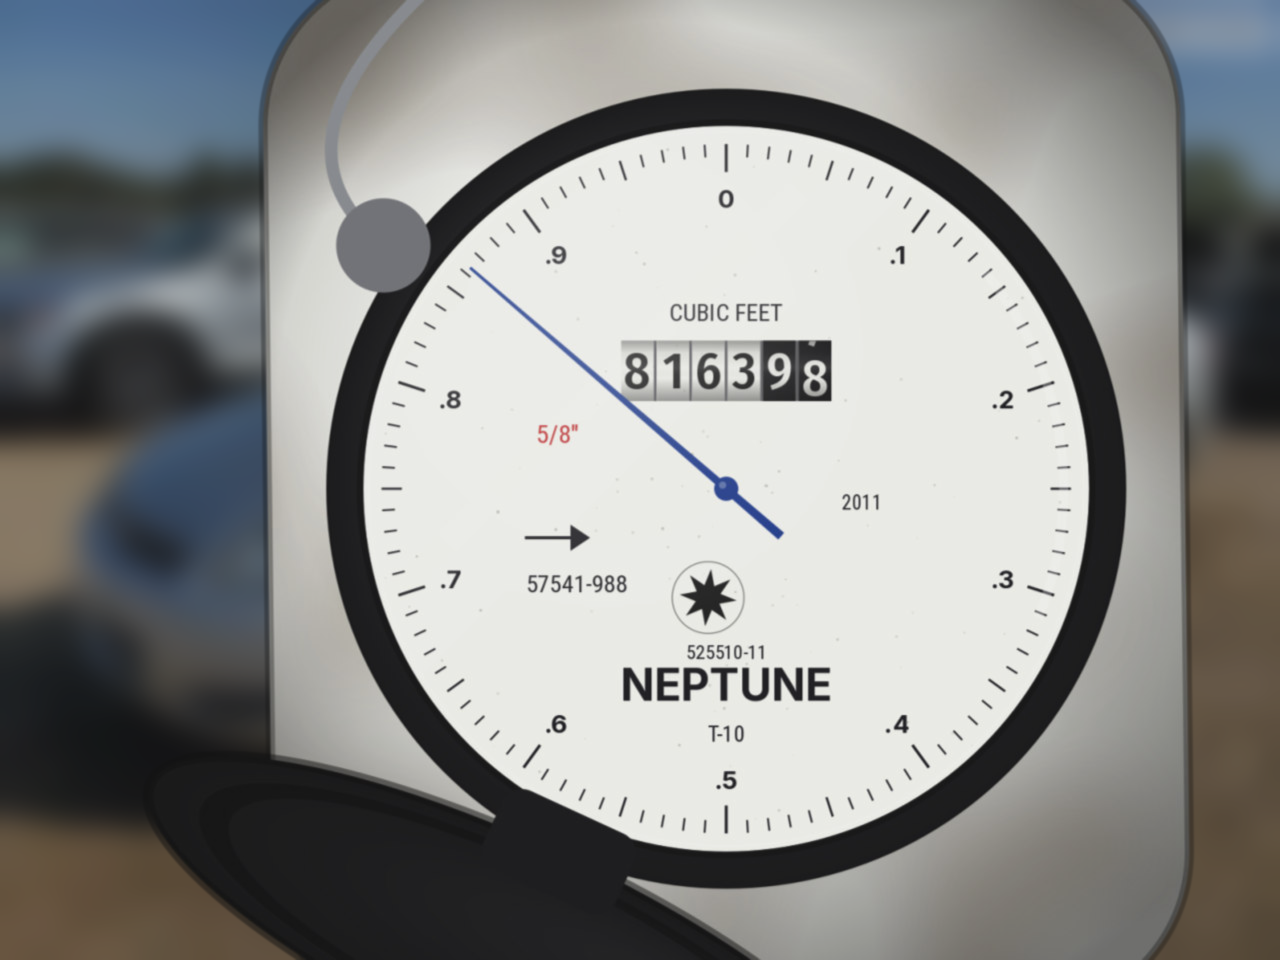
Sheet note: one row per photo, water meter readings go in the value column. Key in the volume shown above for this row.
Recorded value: 816397.86 ft³
